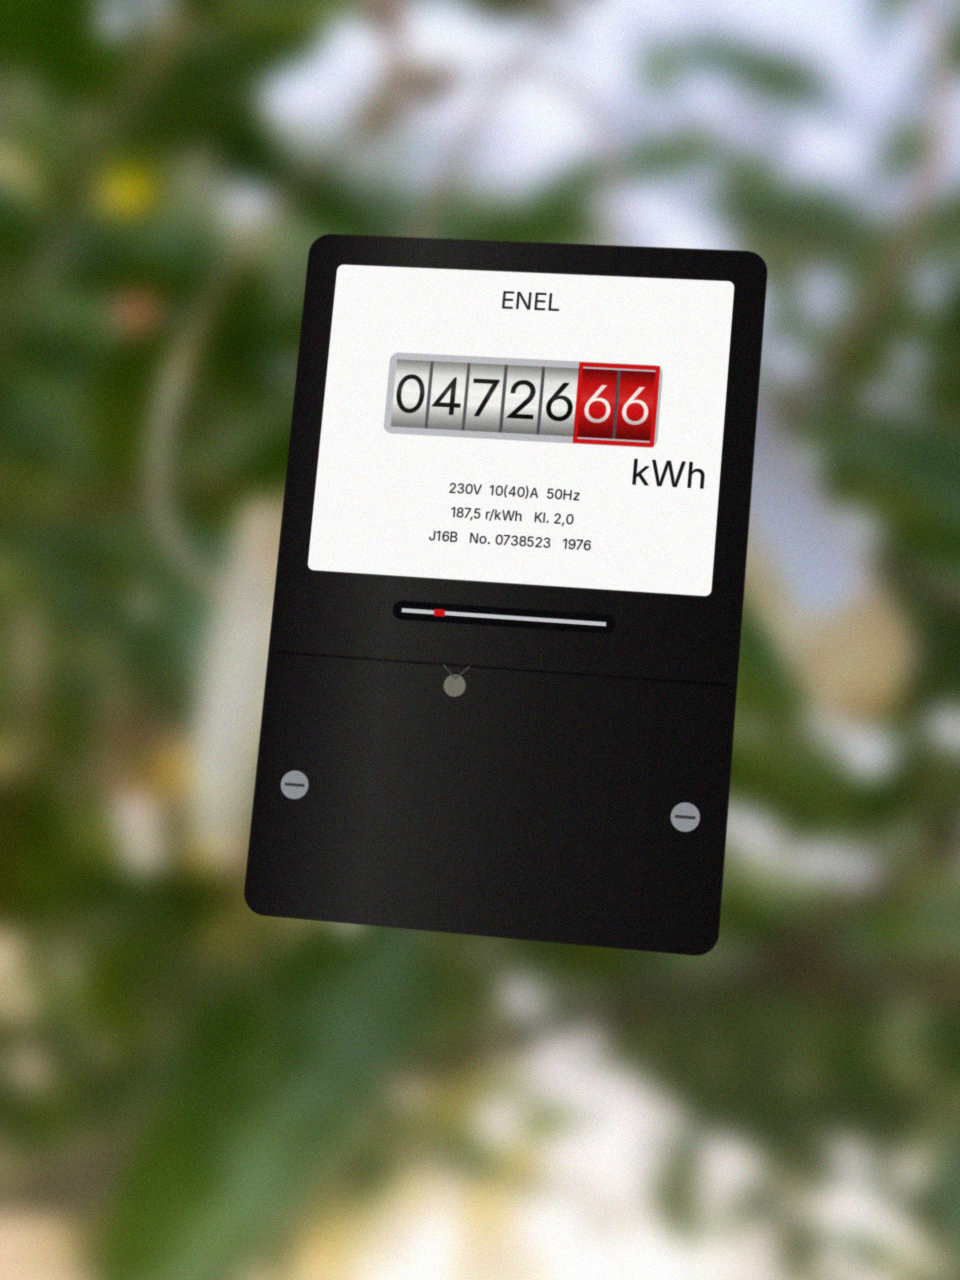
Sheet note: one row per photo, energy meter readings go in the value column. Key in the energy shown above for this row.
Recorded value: 4726.66 kWh
